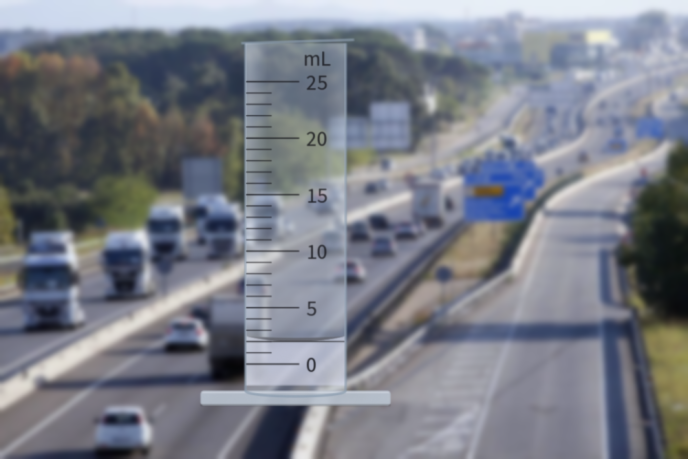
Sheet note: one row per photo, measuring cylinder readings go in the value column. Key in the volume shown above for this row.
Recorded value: 2 mL
